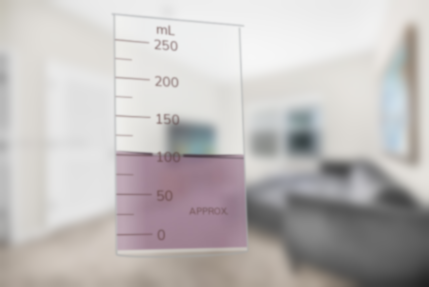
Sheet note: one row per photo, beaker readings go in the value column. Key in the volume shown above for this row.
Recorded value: 100 mL
